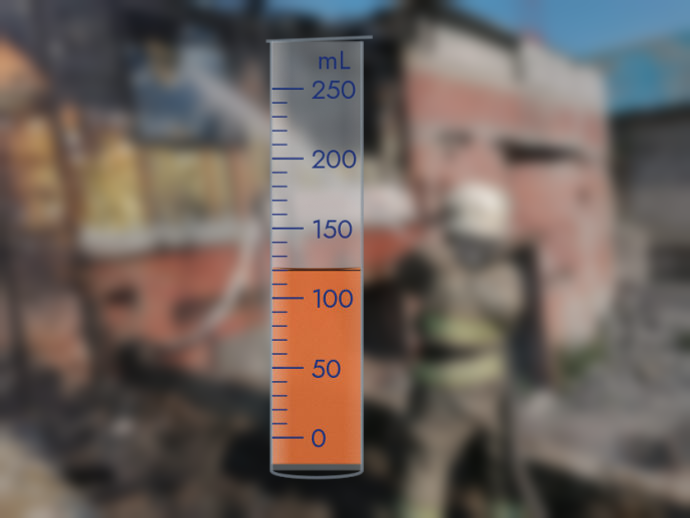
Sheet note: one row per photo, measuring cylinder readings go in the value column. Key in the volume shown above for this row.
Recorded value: 120 mL
